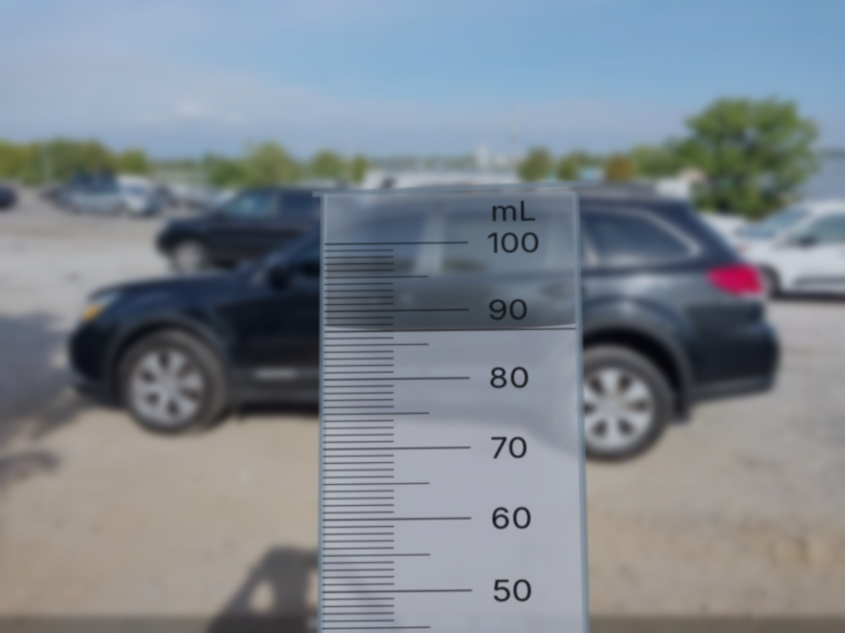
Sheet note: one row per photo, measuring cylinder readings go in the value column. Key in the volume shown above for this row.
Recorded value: 87 mL
